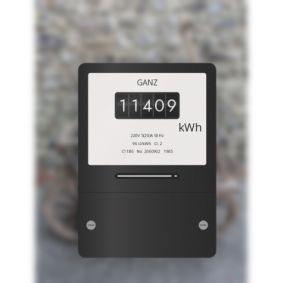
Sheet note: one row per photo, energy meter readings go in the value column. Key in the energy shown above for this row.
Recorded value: 11409 kWh
